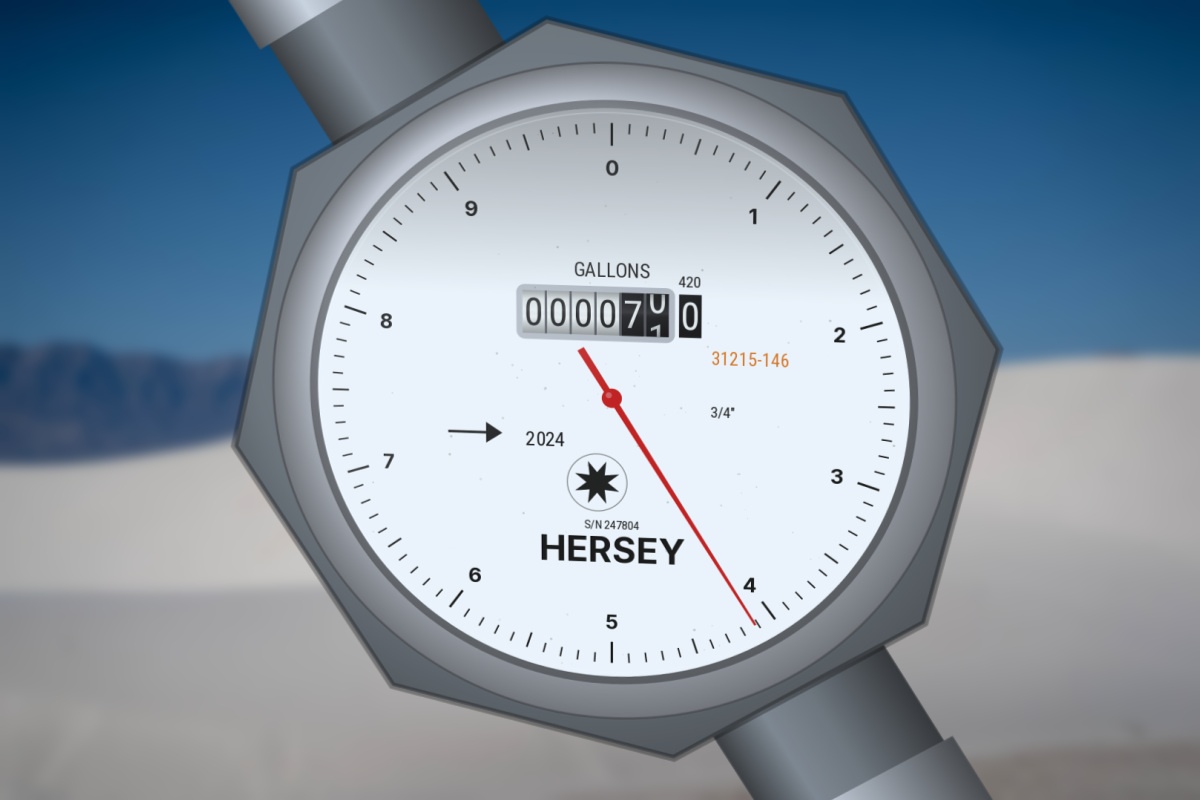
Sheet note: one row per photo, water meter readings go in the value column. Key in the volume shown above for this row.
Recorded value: 704.1 gal
